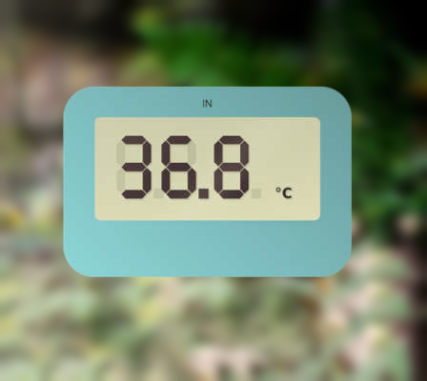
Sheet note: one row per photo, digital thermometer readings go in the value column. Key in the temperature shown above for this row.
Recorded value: 36.8 °C
